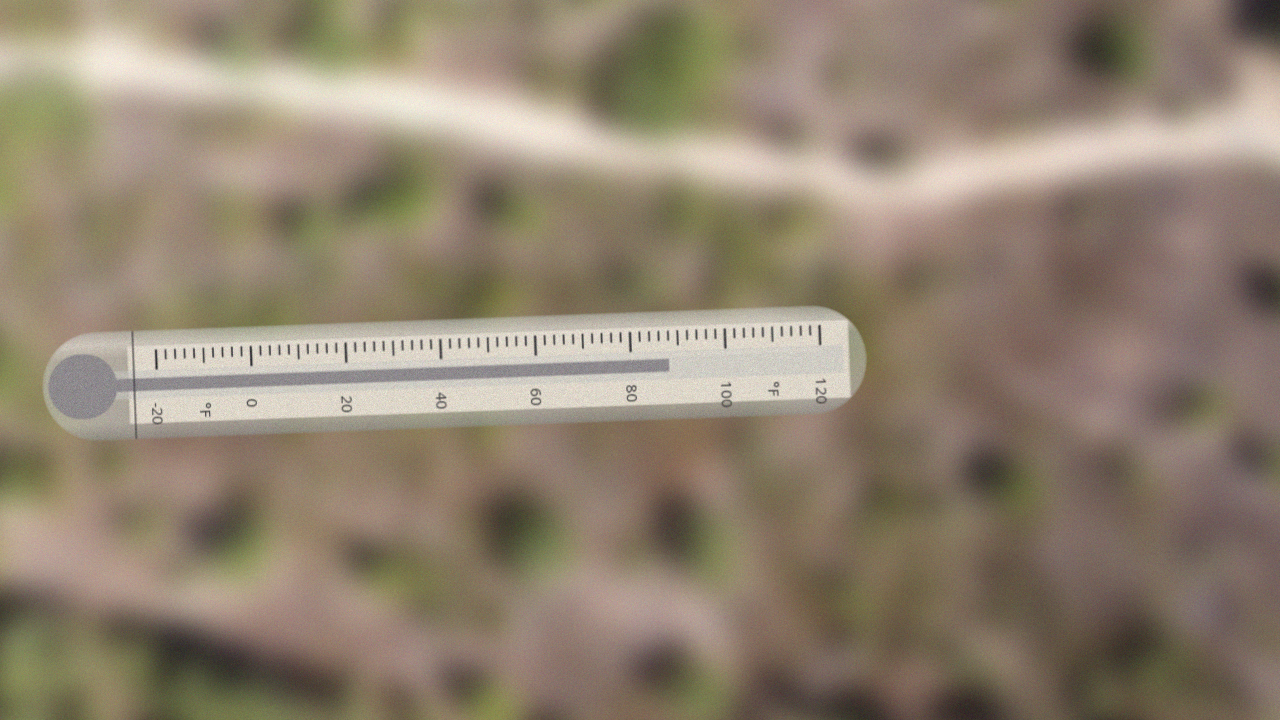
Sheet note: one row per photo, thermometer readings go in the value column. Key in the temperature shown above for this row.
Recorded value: 88 °F
